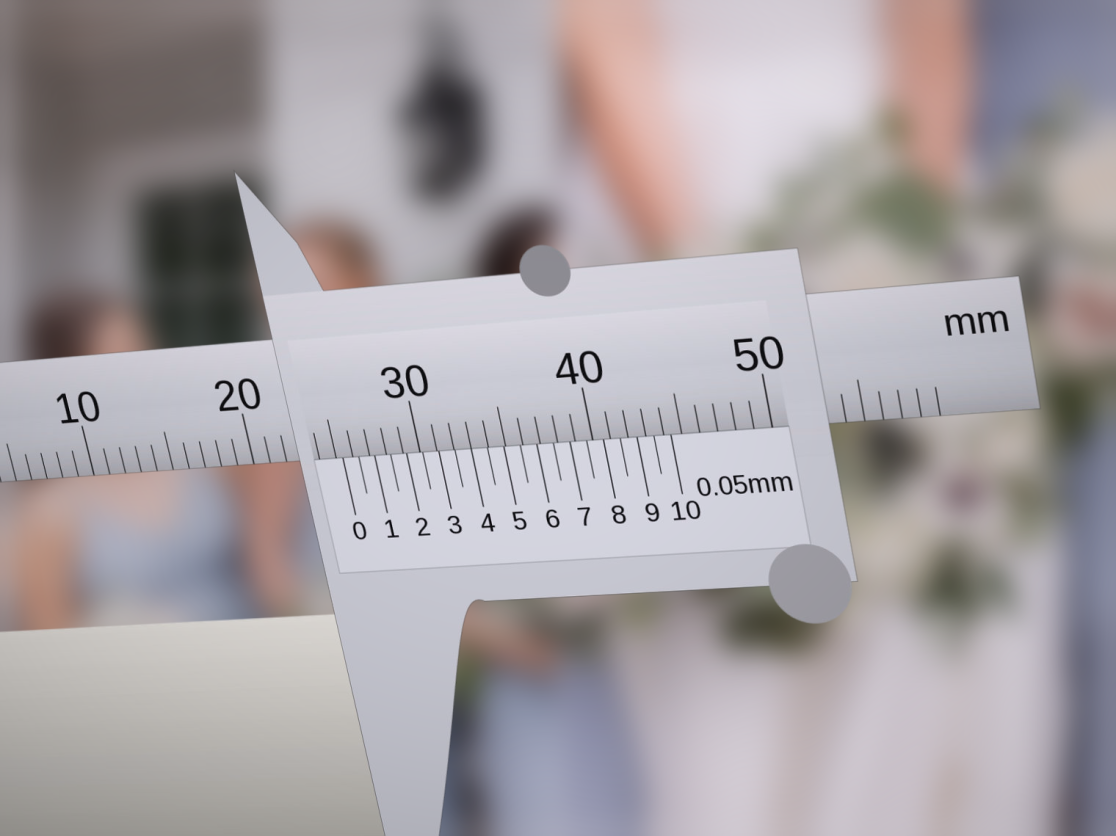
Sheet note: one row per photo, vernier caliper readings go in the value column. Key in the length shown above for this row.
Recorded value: 25.4 mm
